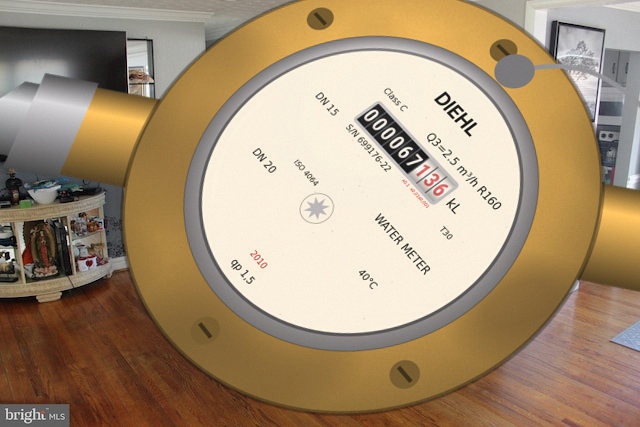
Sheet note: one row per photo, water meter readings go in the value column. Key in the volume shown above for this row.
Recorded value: 67.136 kL
